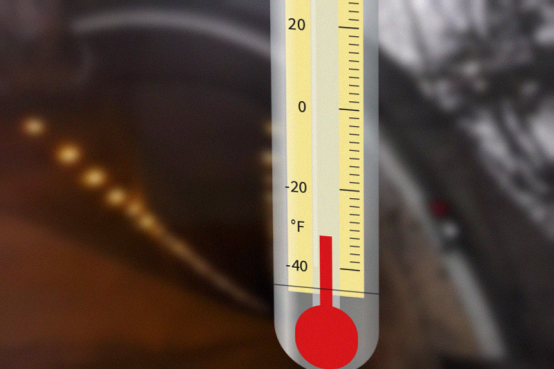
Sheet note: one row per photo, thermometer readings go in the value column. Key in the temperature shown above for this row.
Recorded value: -32 °F
